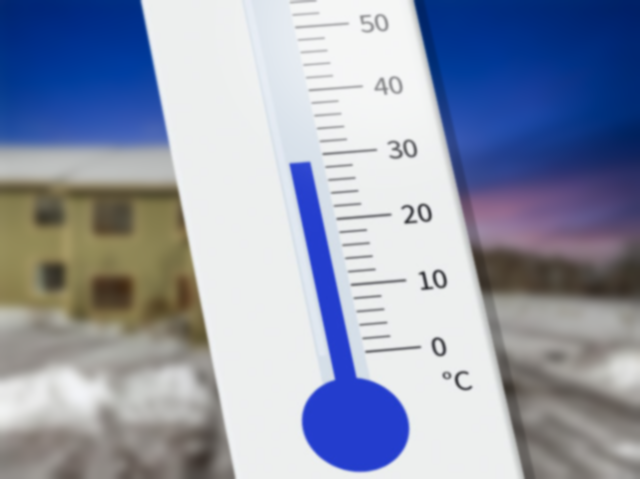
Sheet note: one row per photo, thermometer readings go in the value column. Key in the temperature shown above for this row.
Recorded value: 29 °C
